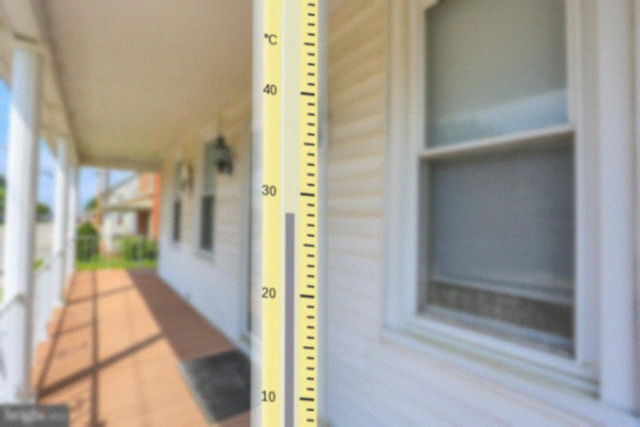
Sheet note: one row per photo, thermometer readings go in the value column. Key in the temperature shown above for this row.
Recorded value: 28 °C
